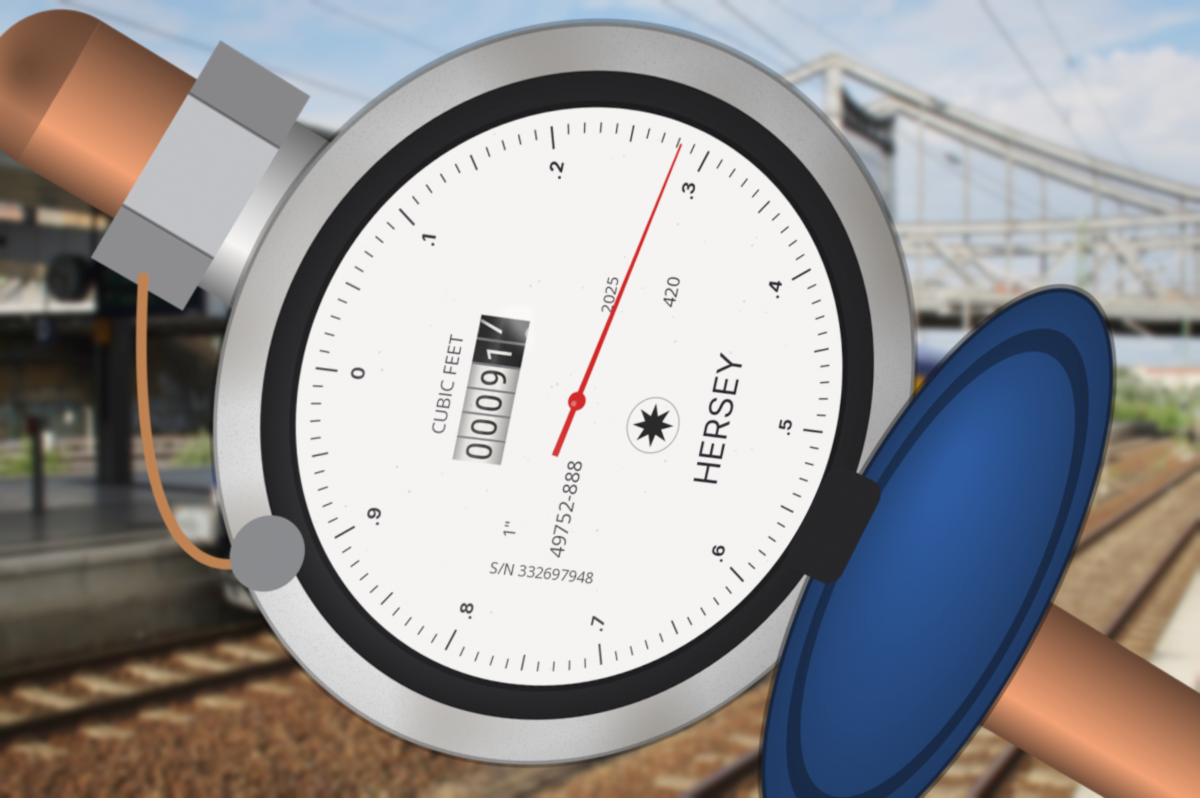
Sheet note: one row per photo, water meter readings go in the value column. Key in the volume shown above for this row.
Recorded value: 917.28 ft³
